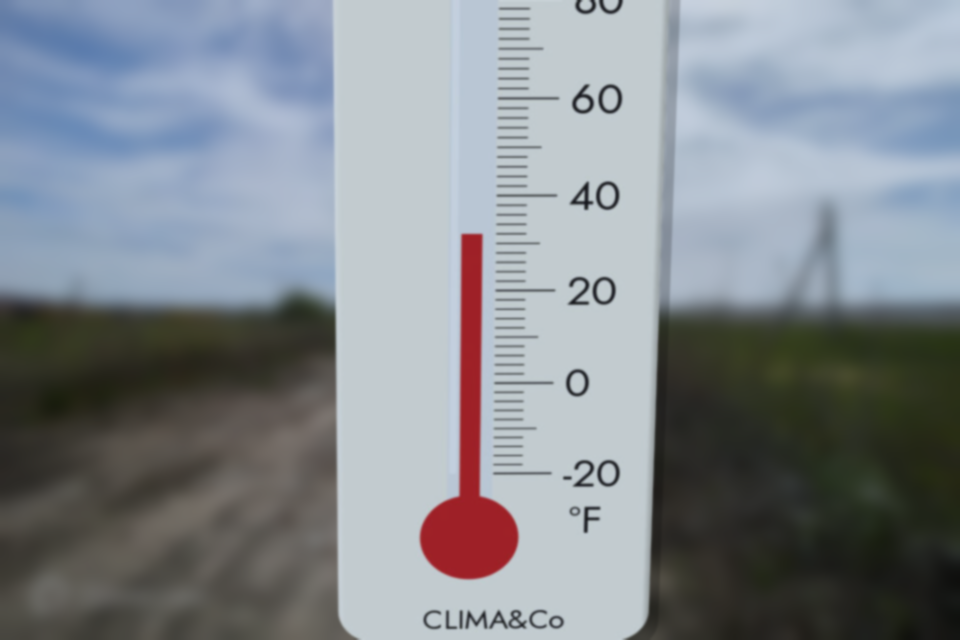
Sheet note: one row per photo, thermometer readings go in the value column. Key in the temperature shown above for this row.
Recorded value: 32 °F
